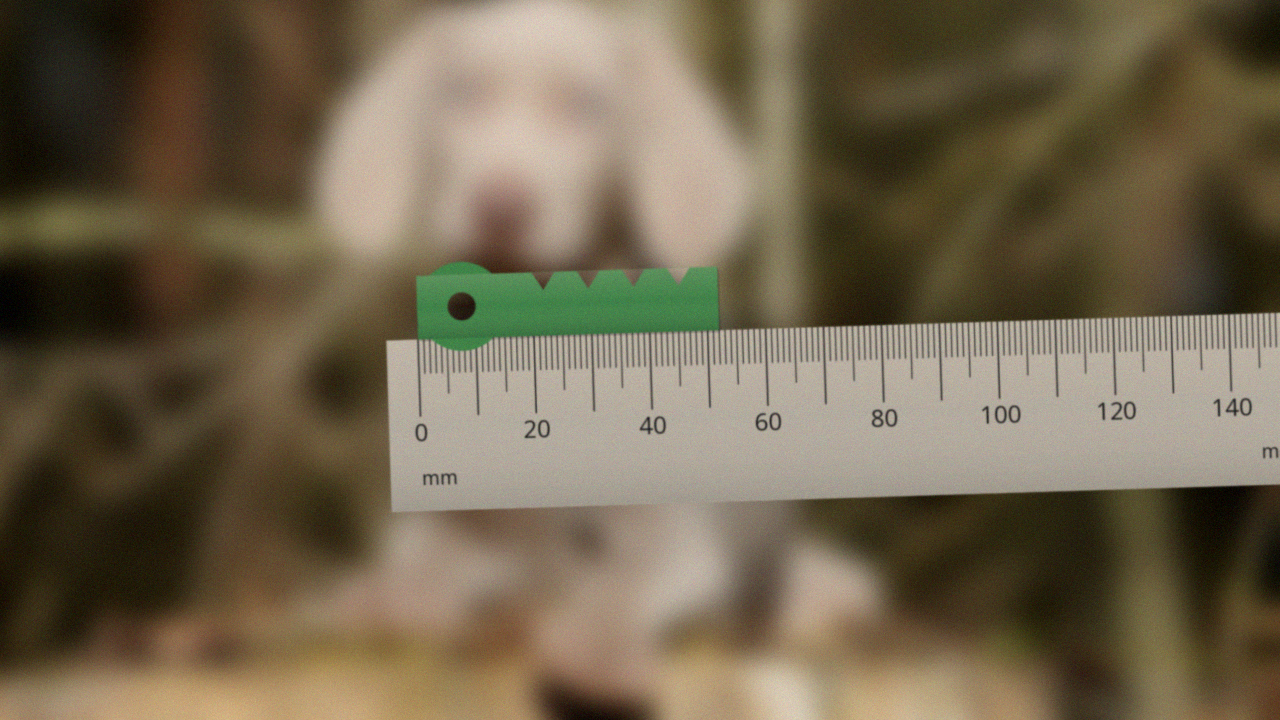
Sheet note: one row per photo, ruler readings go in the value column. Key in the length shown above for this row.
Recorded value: 52 mm
